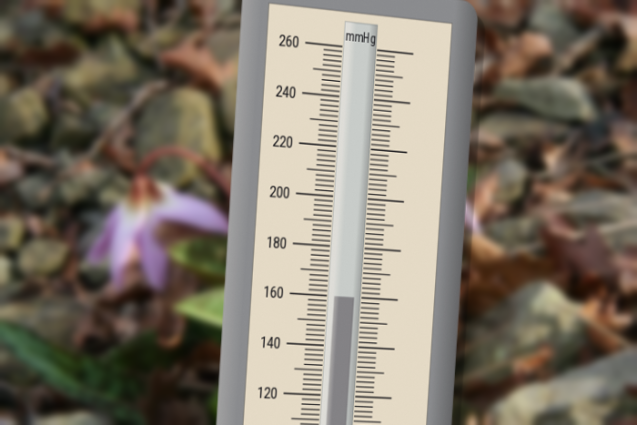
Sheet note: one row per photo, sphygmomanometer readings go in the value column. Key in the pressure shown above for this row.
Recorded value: 160 mmHg
